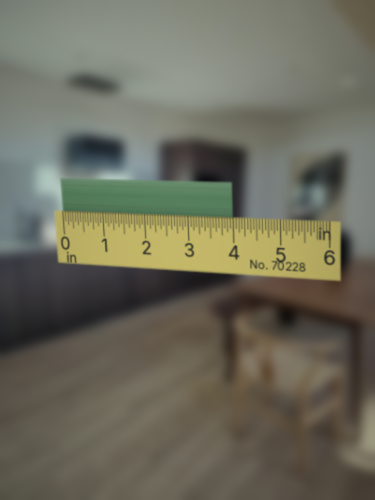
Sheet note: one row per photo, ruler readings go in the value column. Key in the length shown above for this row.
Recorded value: 4 in
